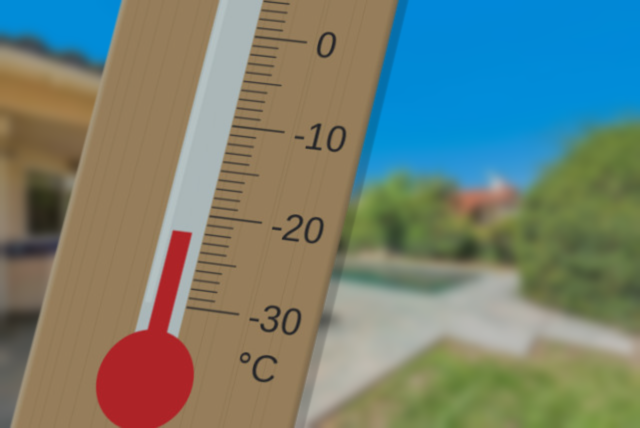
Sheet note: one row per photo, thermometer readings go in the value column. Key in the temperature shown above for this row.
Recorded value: -22 °C
